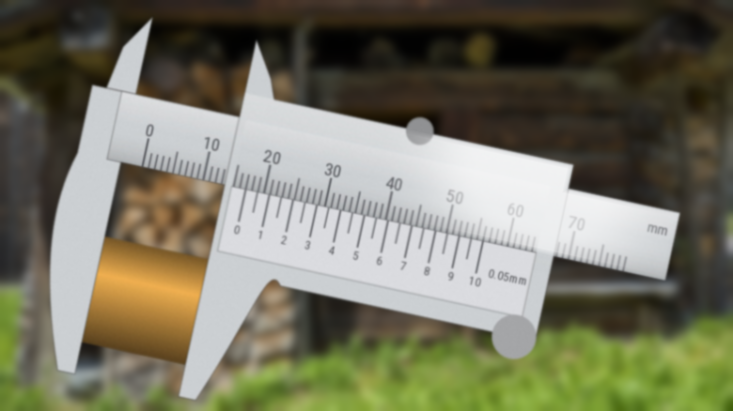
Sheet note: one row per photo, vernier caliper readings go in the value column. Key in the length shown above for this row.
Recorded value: 17.0 mm
